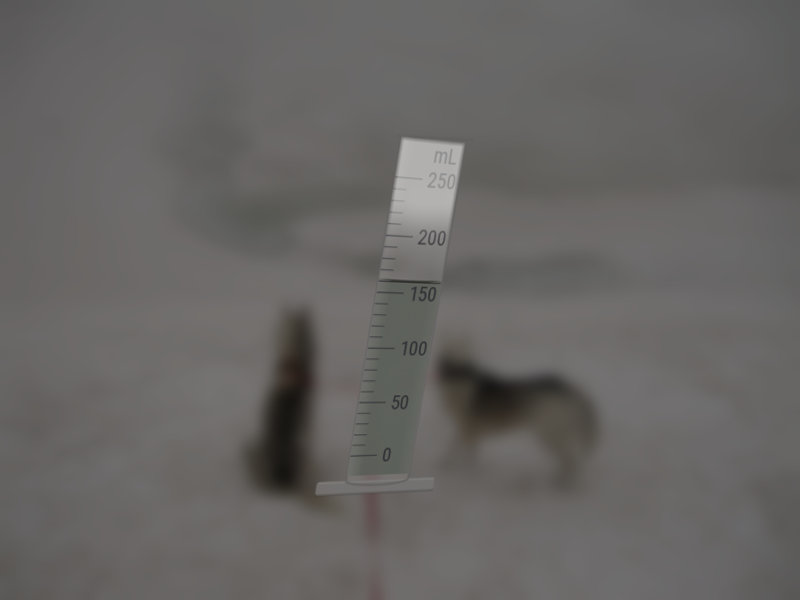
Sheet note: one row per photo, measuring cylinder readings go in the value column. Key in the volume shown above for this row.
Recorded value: 160 mL
